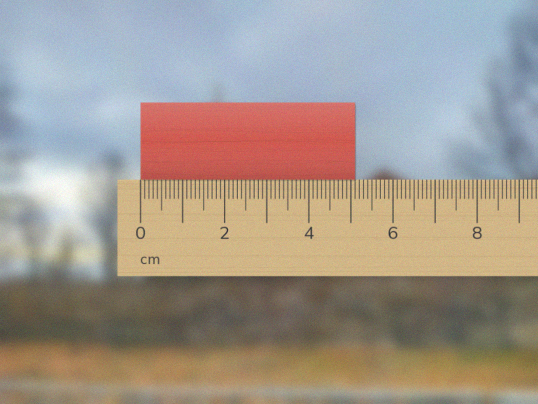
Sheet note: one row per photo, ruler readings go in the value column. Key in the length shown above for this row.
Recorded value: 5.1 cm
